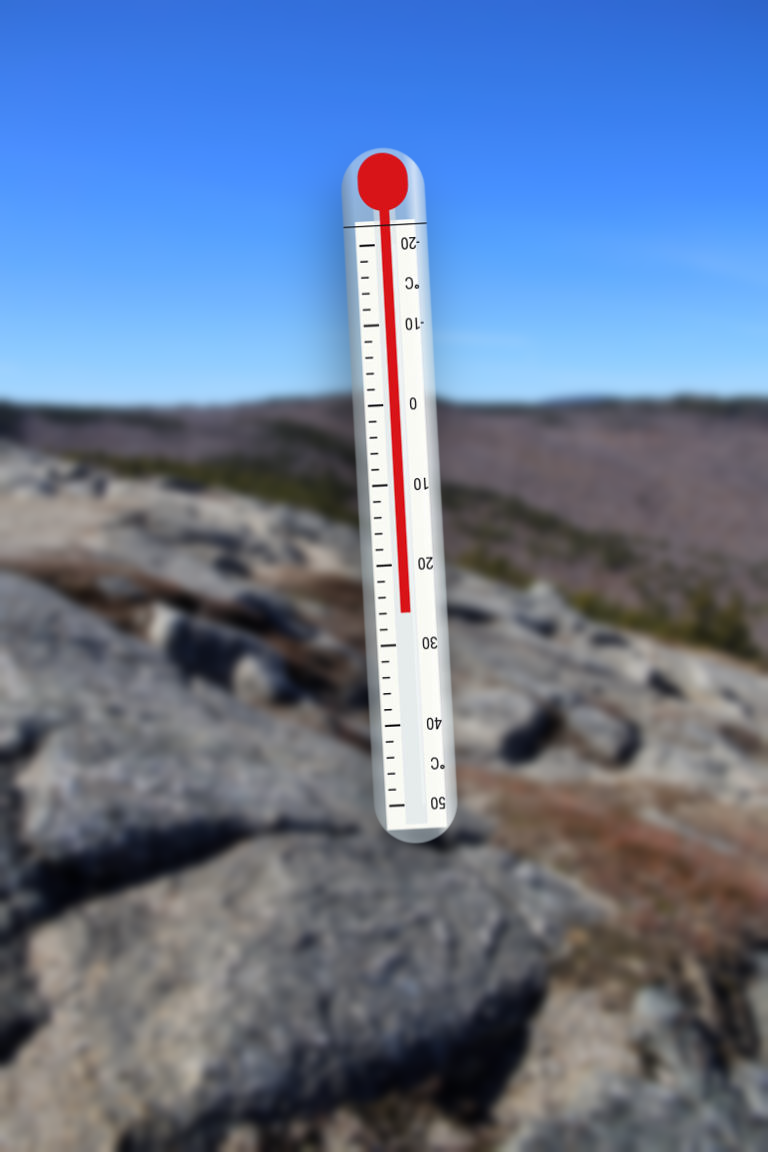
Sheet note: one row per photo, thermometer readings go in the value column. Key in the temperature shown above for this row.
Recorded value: 26 °C
